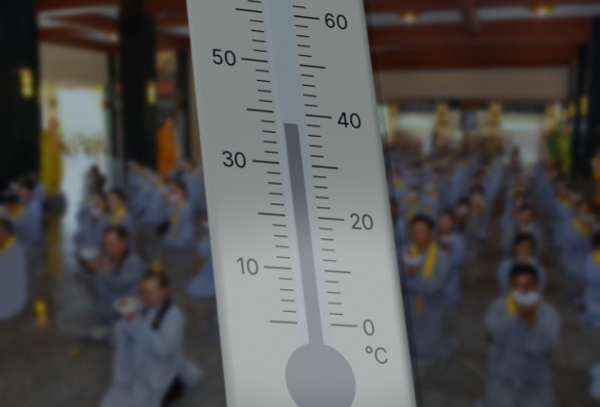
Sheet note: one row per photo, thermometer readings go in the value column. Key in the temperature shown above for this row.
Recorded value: 38 °C
